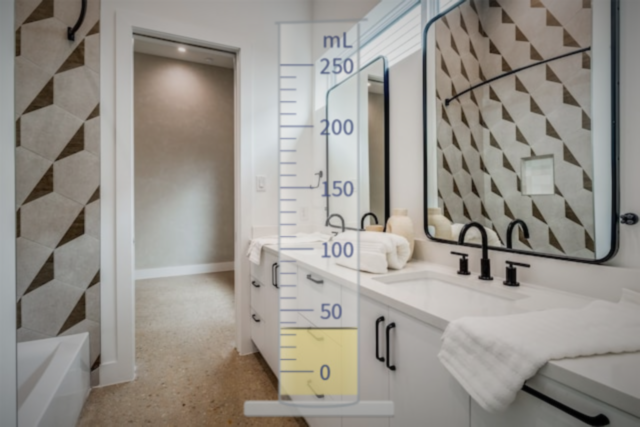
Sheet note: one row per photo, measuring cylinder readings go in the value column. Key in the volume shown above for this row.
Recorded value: 35 mL
